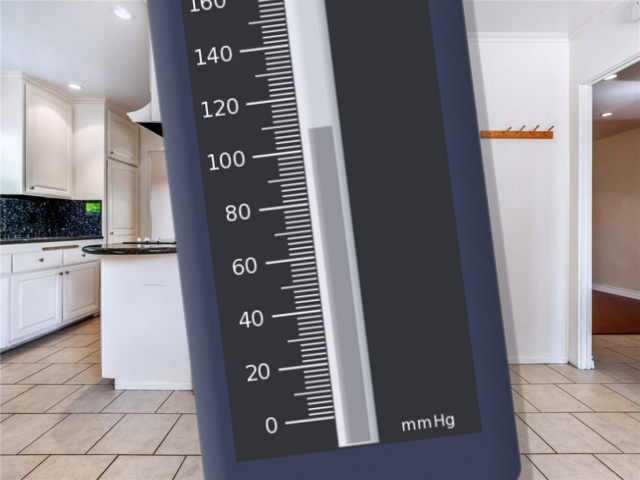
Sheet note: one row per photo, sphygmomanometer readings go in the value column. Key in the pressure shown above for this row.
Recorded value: 108 mmHg
